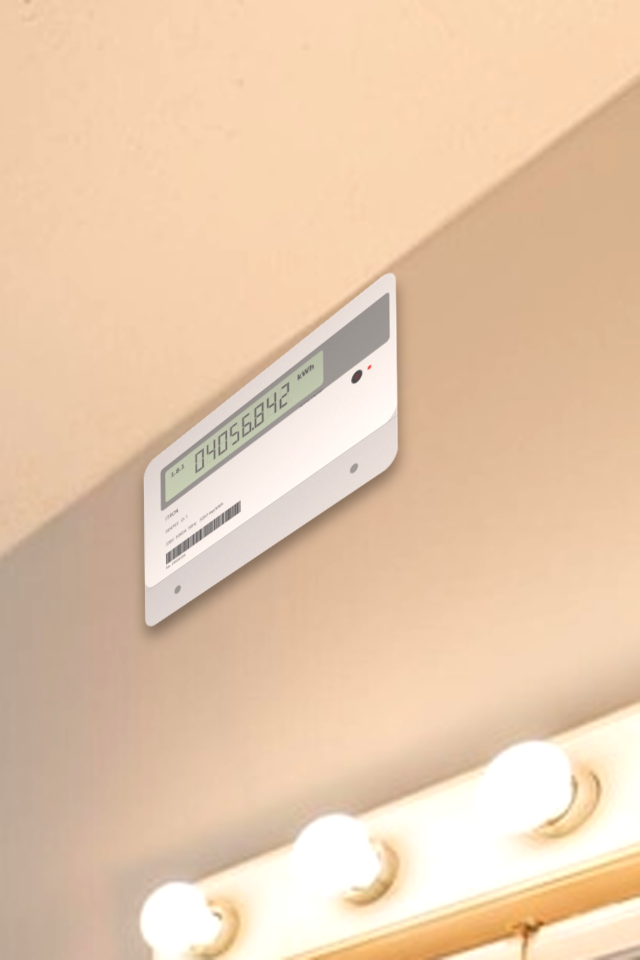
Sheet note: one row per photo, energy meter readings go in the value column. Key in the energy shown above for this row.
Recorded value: 4056.842 kWh
